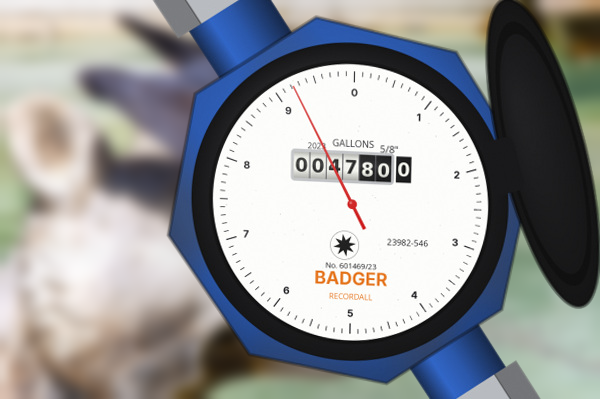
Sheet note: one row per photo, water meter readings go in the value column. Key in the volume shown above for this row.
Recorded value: 47799.2 gal
